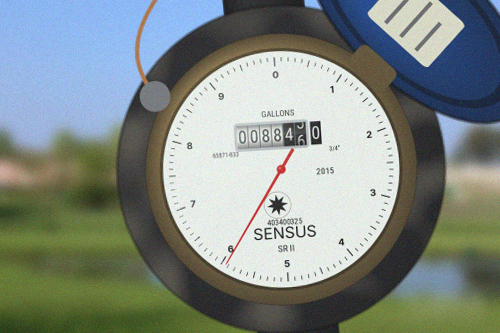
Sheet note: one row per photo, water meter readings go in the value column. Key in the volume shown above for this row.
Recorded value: 88455.9 gal
